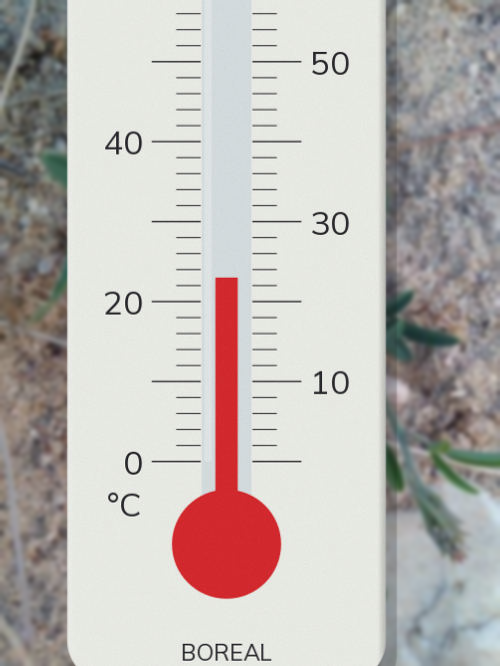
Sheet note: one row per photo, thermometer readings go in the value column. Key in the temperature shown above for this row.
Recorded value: 23 °C
